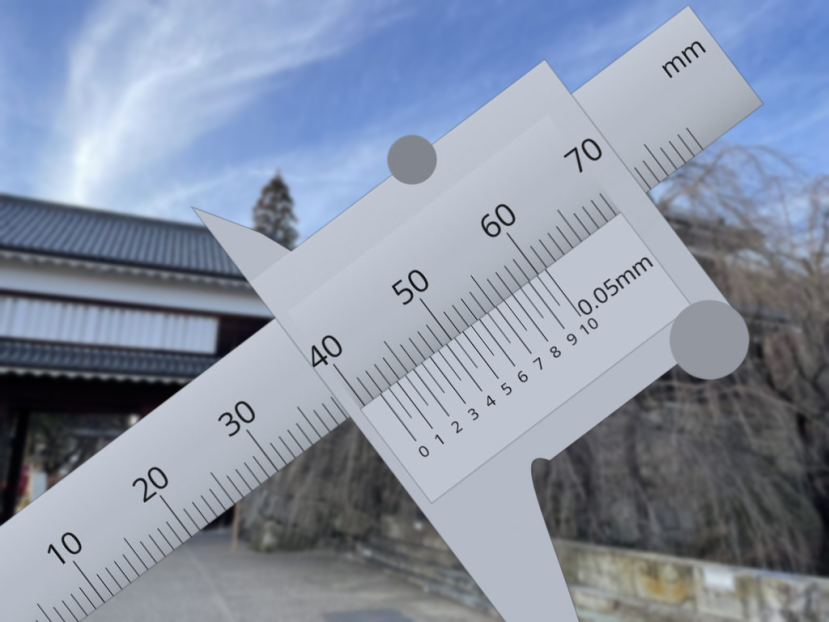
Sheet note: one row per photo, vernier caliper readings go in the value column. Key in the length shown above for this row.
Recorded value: 41.8 mm
